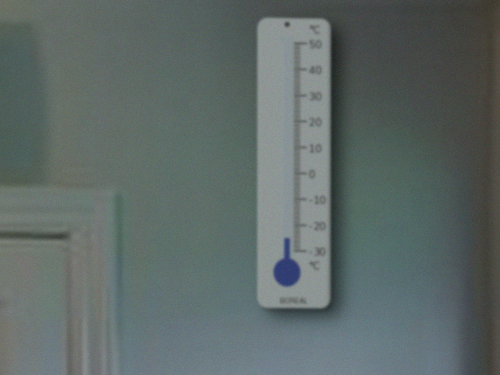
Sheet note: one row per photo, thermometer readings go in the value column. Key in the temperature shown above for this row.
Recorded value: -25 °C
